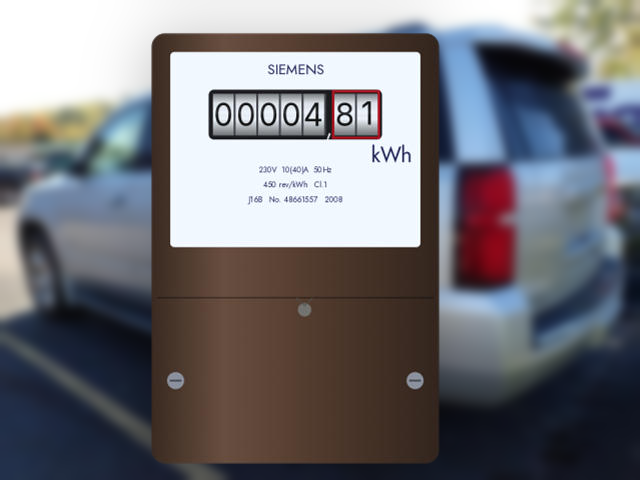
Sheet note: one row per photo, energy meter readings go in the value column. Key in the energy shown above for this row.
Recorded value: 4.81 kWh
